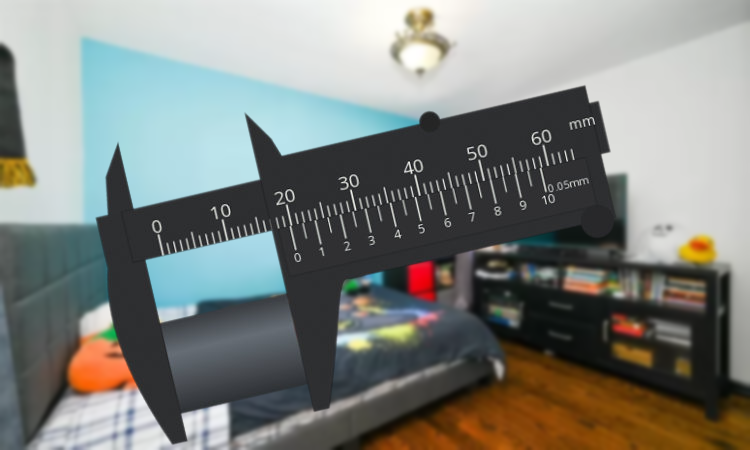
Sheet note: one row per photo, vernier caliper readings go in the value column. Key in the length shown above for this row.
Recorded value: 19.8 mm
